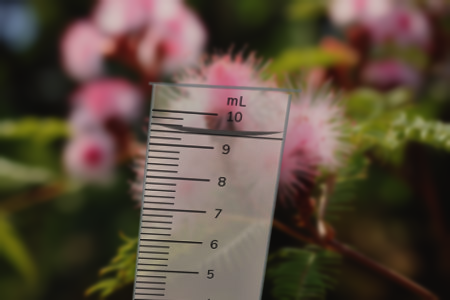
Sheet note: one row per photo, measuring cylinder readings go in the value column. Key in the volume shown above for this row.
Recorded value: 9.4 mL
